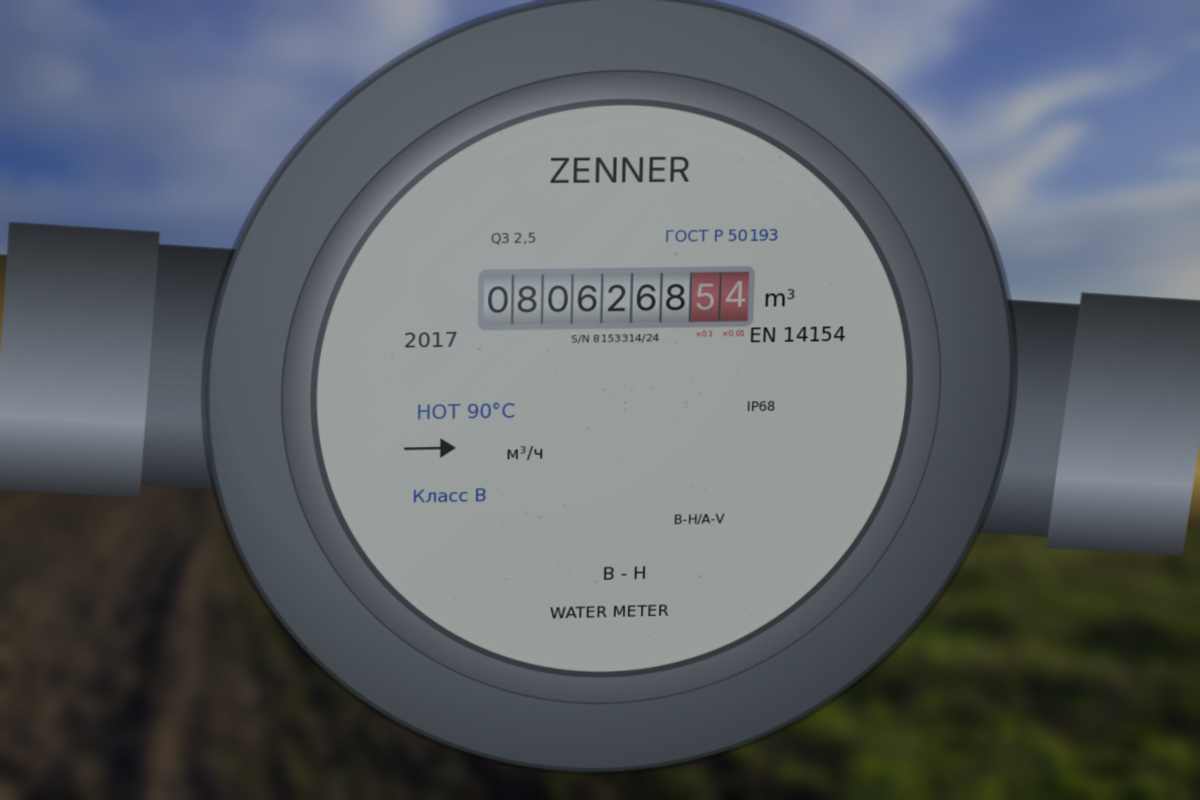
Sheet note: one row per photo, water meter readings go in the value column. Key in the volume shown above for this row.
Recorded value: 806268.54 m³
